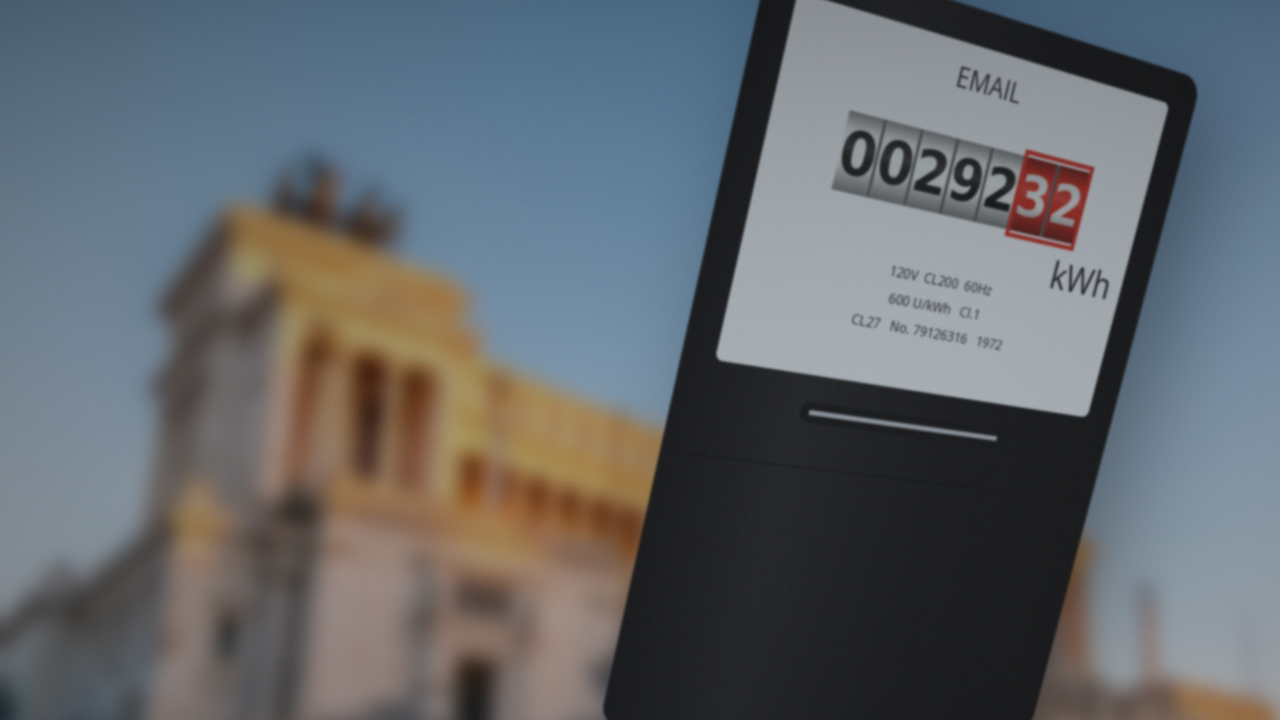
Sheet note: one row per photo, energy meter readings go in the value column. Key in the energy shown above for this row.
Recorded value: 292.32 kWh
